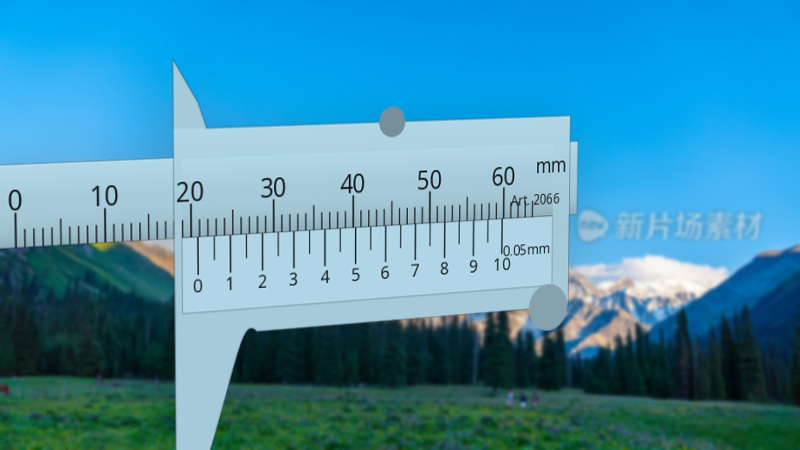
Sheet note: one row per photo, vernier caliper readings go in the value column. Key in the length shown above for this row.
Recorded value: 20.8 mm
